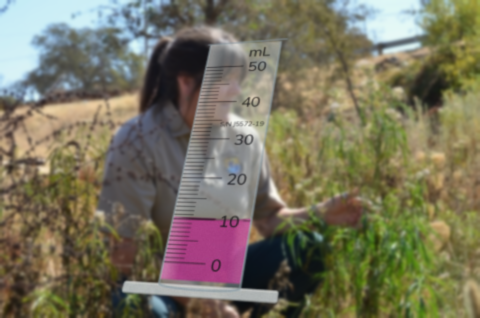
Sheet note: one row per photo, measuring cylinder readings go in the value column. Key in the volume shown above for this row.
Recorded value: 10 mL
